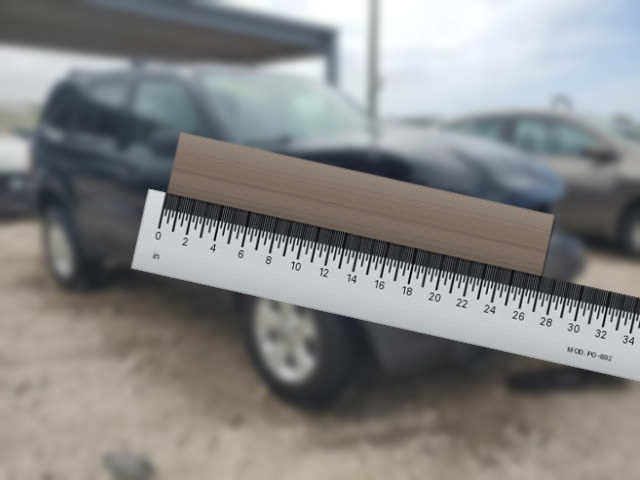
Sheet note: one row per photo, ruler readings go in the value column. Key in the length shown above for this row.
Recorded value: 27 in
